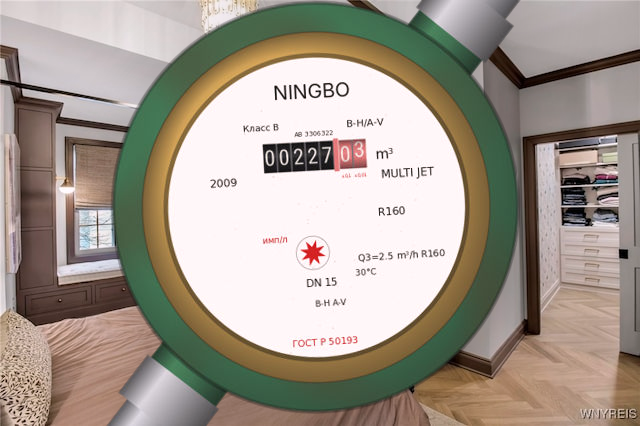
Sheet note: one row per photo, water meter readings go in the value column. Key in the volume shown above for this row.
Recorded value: 227.03 m³
